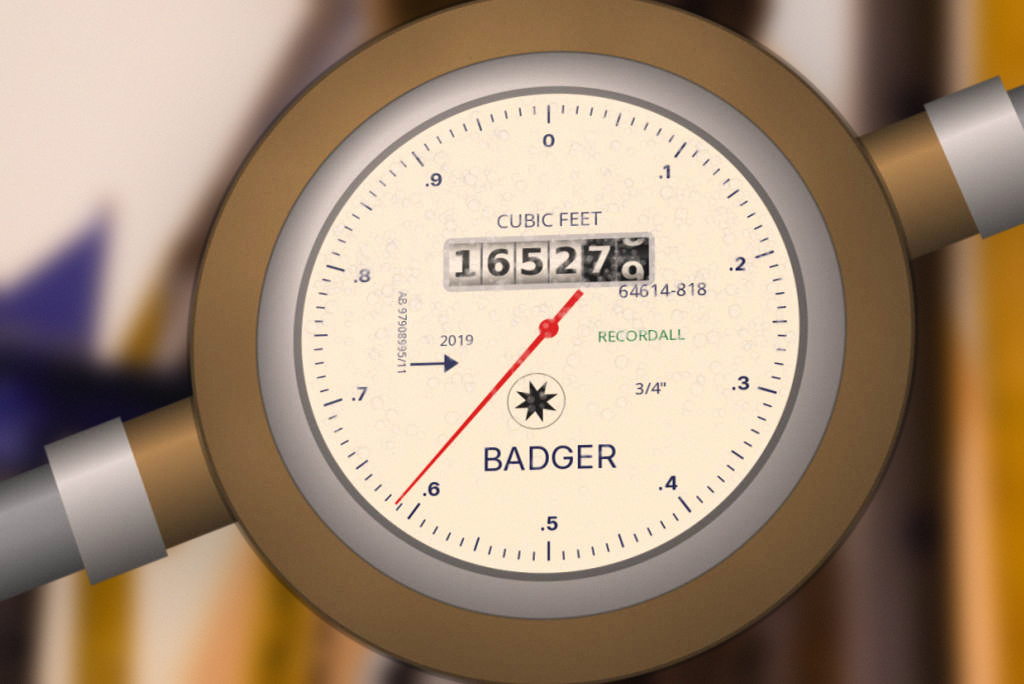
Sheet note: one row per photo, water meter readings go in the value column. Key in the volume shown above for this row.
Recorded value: 165278.61 ft³
